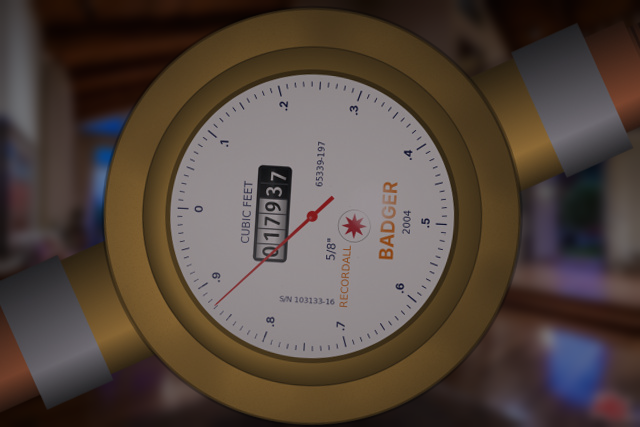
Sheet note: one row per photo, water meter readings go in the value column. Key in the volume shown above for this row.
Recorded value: 17936.87 ft³
